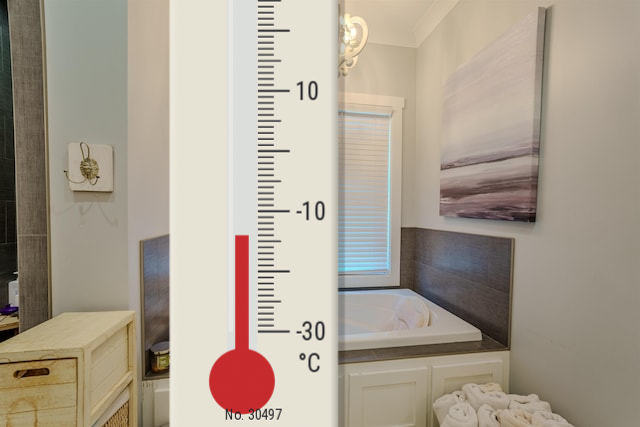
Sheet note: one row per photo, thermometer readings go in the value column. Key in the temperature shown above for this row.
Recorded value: -14 °C
